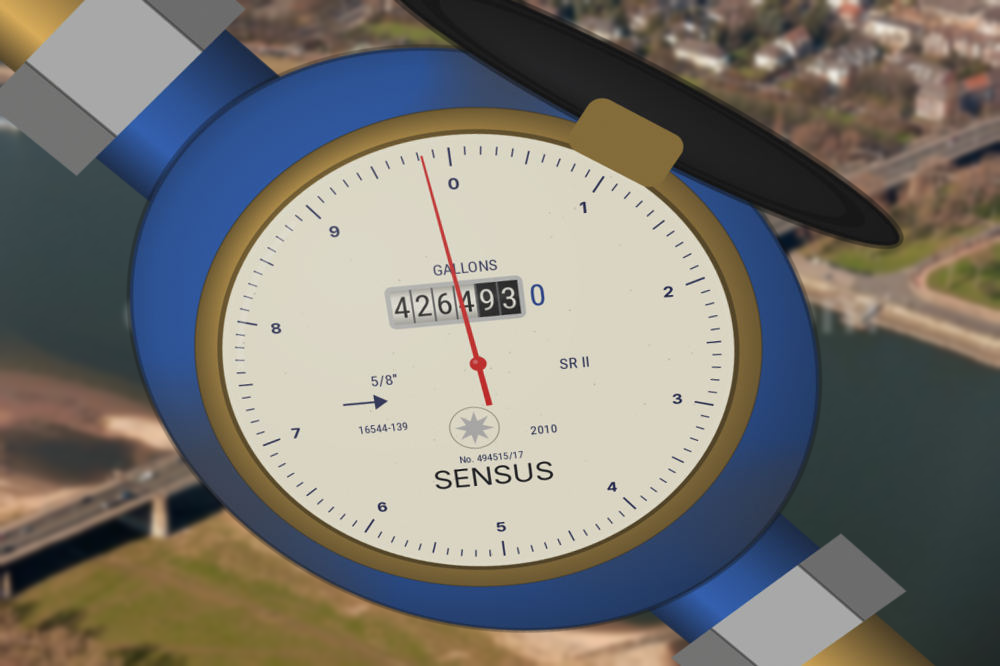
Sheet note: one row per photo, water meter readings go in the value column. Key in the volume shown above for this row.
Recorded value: 4264929.8 gal
